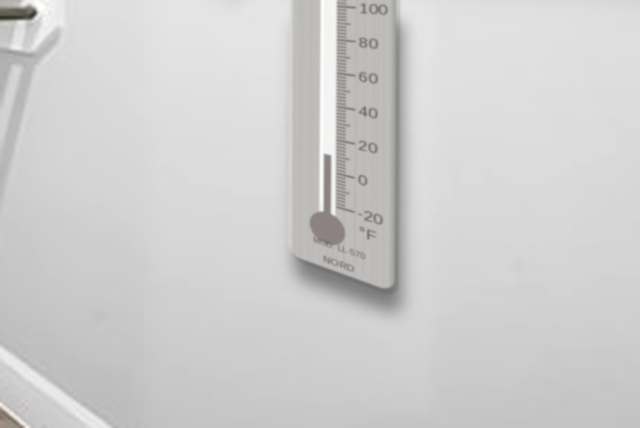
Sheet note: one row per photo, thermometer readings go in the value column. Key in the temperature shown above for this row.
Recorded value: 10 °F
